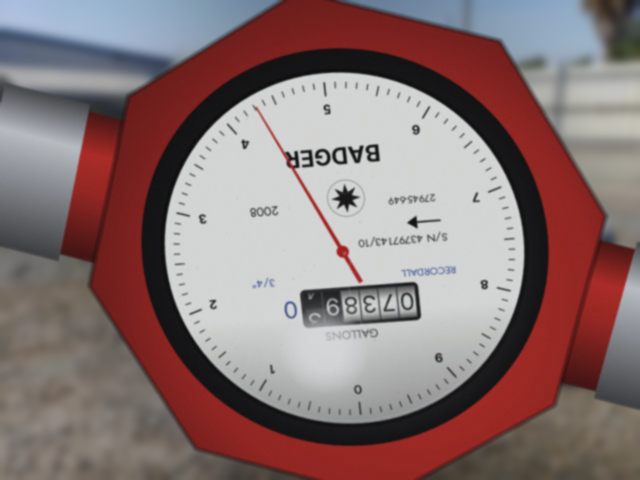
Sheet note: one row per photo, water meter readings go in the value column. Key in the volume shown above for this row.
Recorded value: 738934.3 gal
